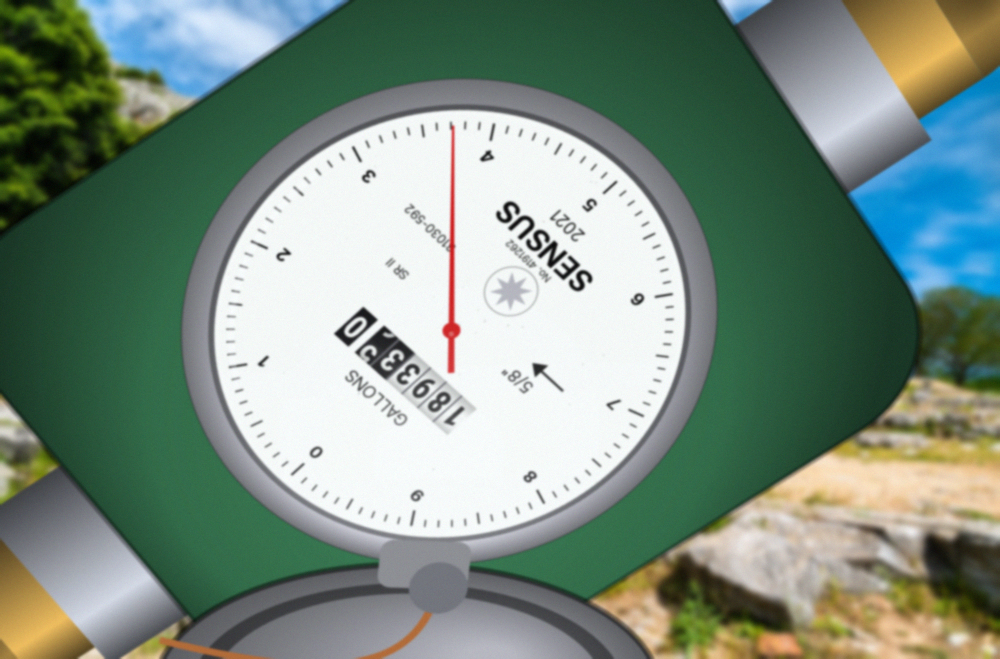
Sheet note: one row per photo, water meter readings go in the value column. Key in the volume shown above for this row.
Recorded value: 1893353.7 gal
